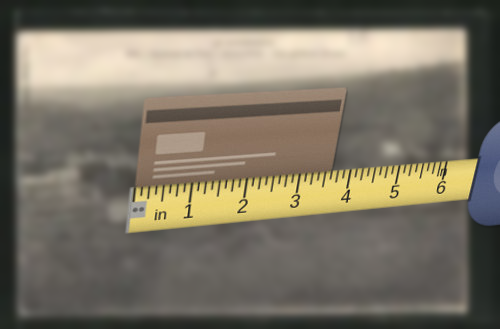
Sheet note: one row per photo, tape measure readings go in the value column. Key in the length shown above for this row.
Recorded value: 3.625 in
